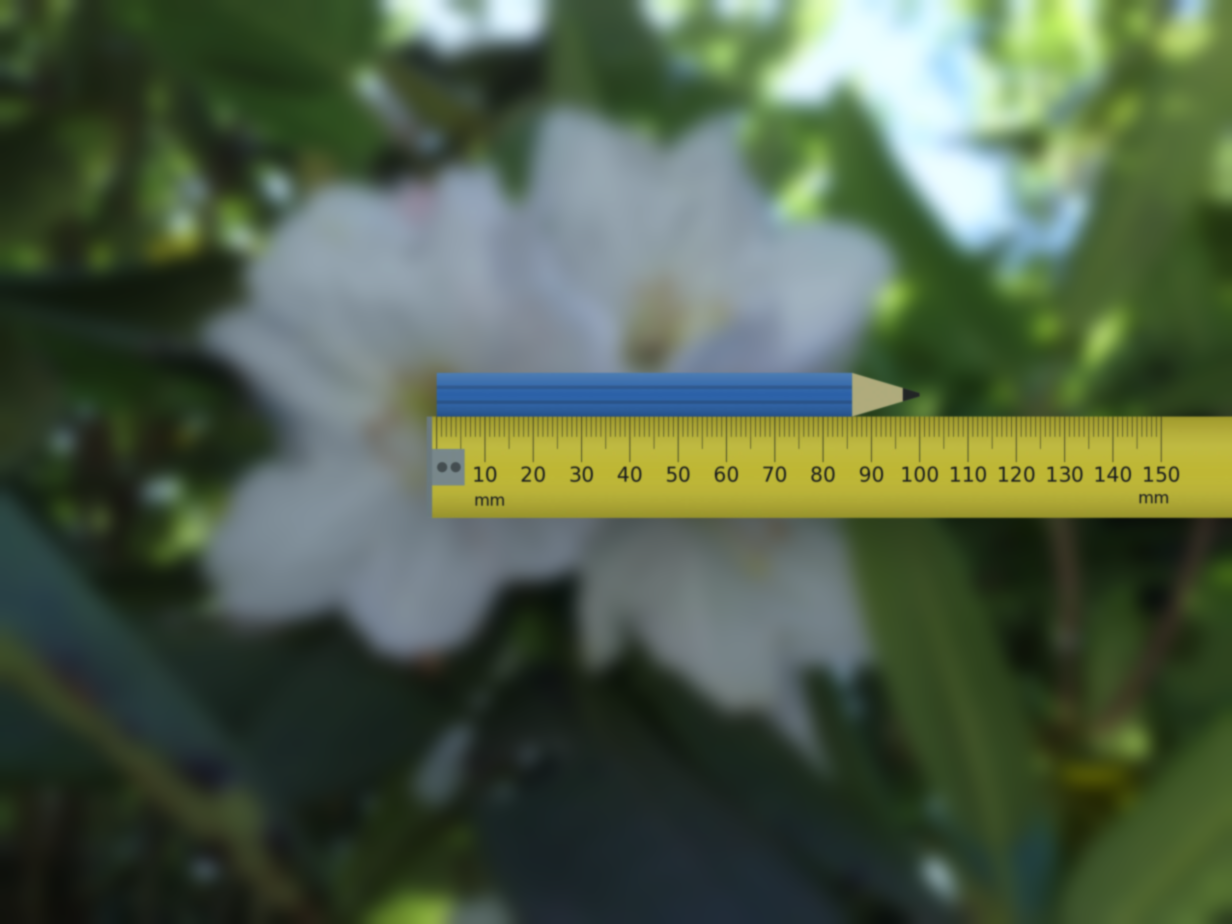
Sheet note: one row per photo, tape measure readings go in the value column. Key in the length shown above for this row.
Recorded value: 100 mm
